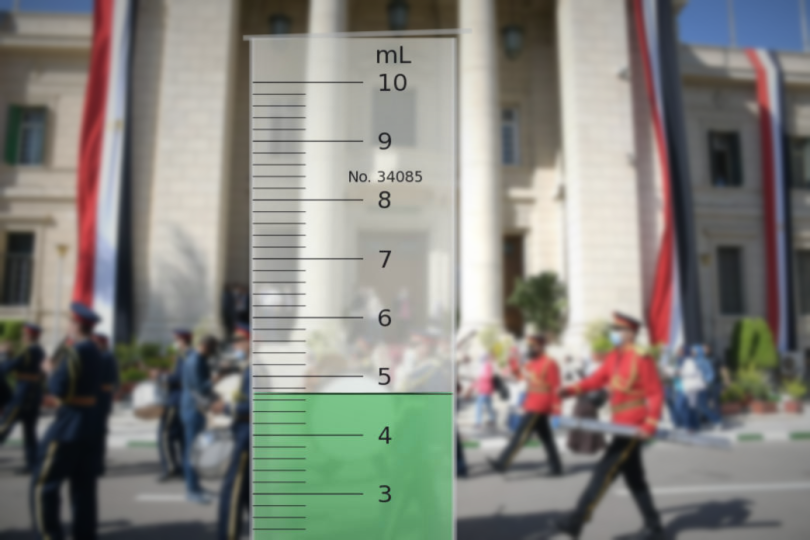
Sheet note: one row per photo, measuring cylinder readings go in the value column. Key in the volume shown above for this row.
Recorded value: 4.7 mL
